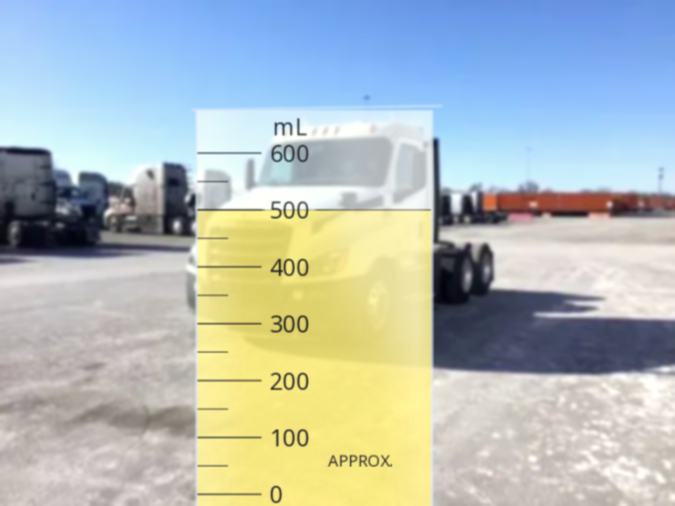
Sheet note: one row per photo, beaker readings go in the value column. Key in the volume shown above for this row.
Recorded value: 500 mL
